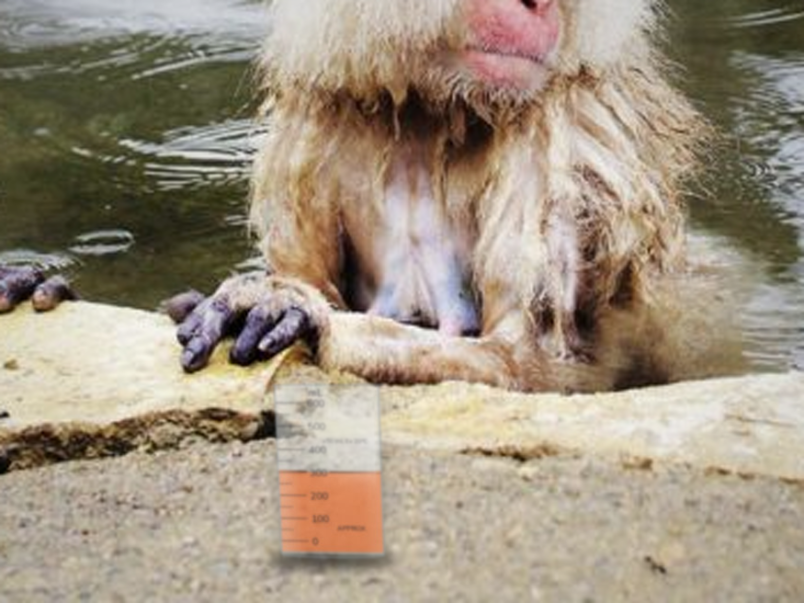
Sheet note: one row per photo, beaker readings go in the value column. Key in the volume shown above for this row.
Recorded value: 300 mL
